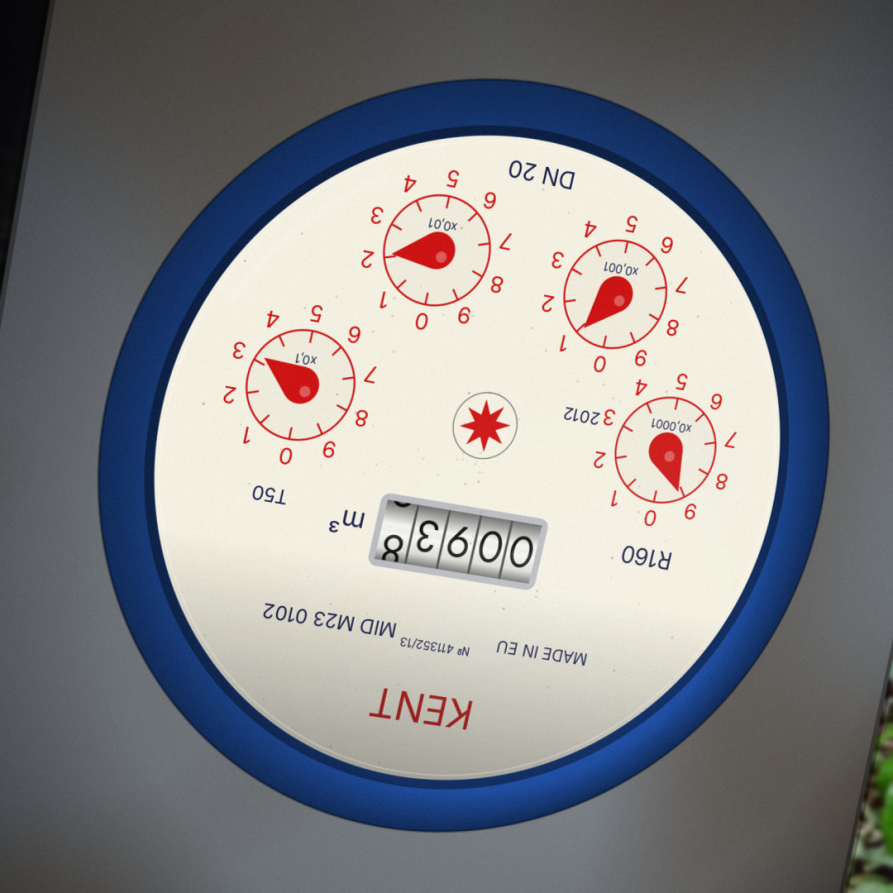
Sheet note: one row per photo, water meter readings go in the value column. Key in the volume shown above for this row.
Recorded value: 938.3209 m³
